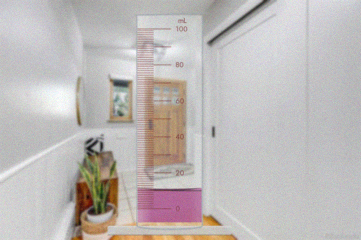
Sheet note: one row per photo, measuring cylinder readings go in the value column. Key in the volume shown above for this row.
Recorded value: 10 mL
